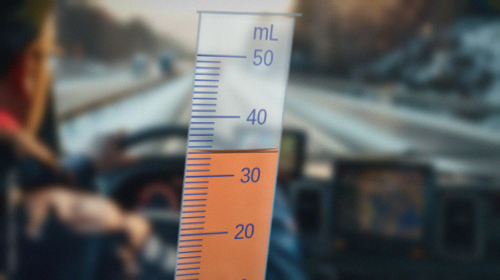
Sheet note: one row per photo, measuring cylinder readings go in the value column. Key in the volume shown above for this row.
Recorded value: 34 mL
